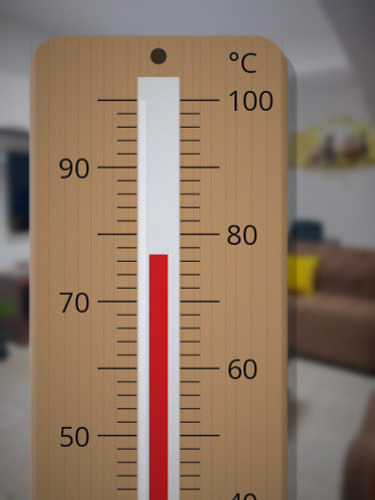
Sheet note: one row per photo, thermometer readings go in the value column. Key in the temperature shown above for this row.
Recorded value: 77 °C
